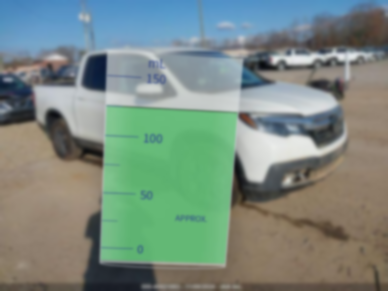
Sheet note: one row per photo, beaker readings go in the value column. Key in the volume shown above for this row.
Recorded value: 125 mL
